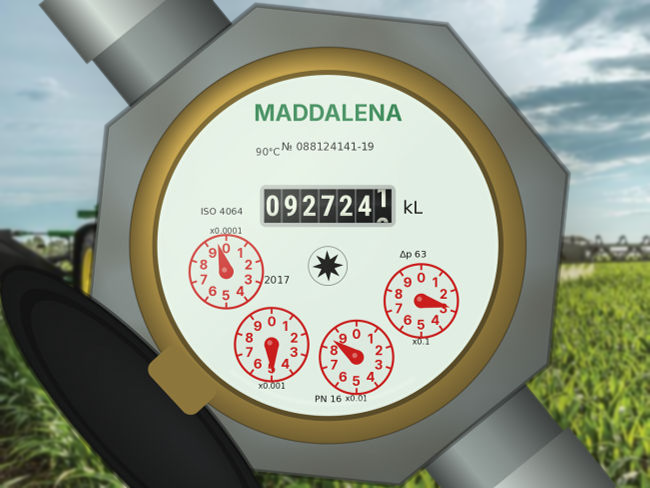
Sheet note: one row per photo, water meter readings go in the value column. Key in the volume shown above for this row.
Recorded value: 927241.2849 kL
